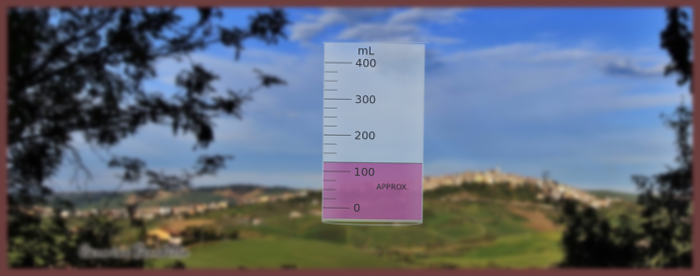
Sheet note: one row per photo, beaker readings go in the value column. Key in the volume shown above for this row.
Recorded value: 125 mL
